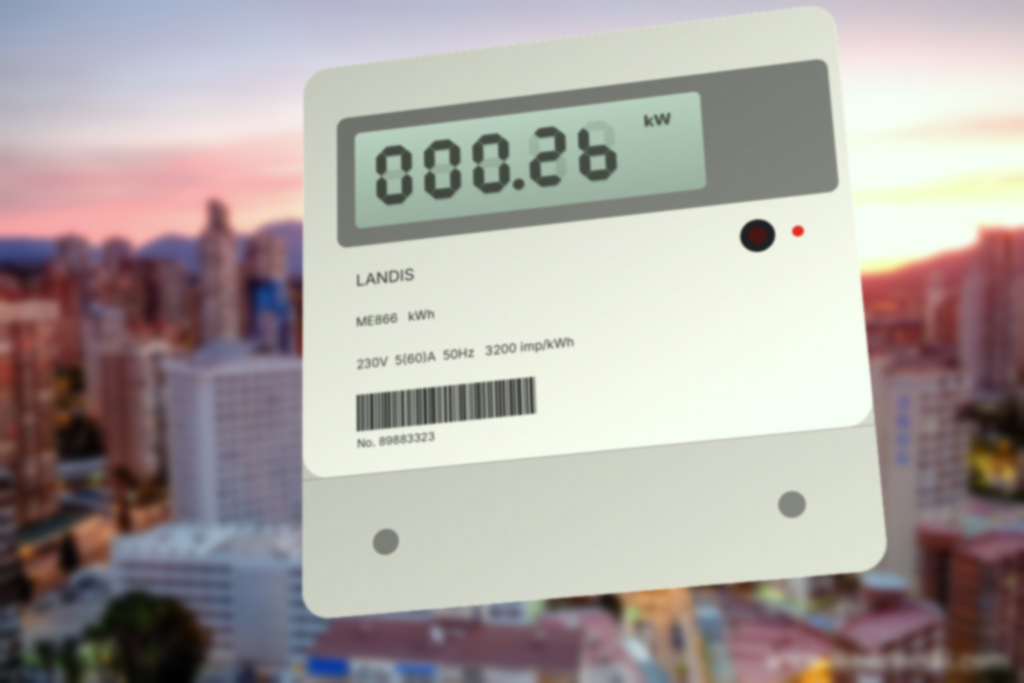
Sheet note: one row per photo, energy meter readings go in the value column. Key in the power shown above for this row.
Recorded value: 0.26 kW
